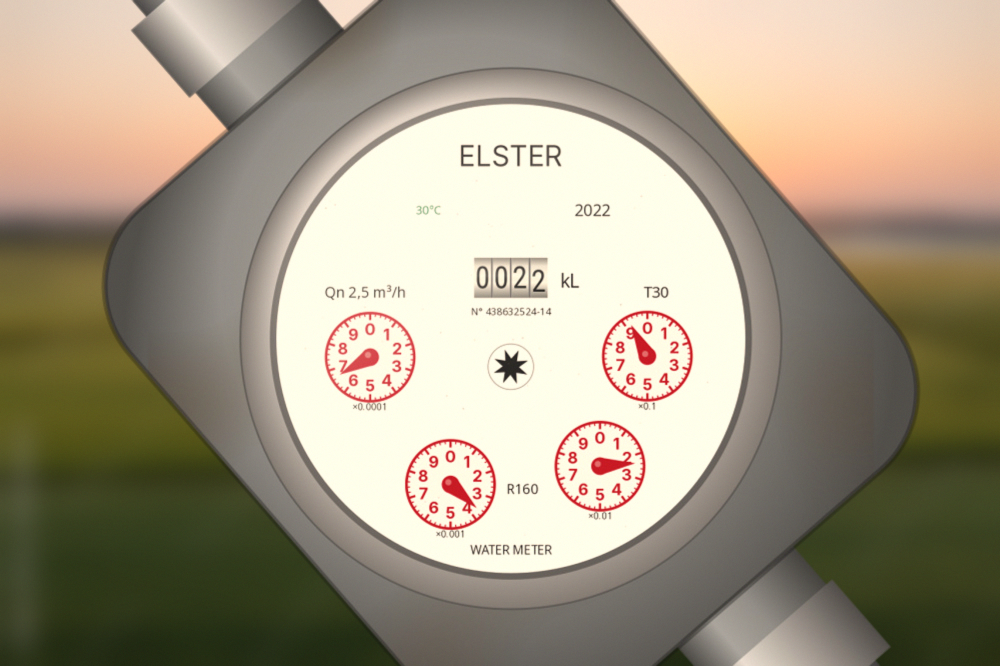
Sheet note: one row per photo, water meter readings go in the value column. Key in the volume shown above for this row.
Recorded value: 21.9236 kL
